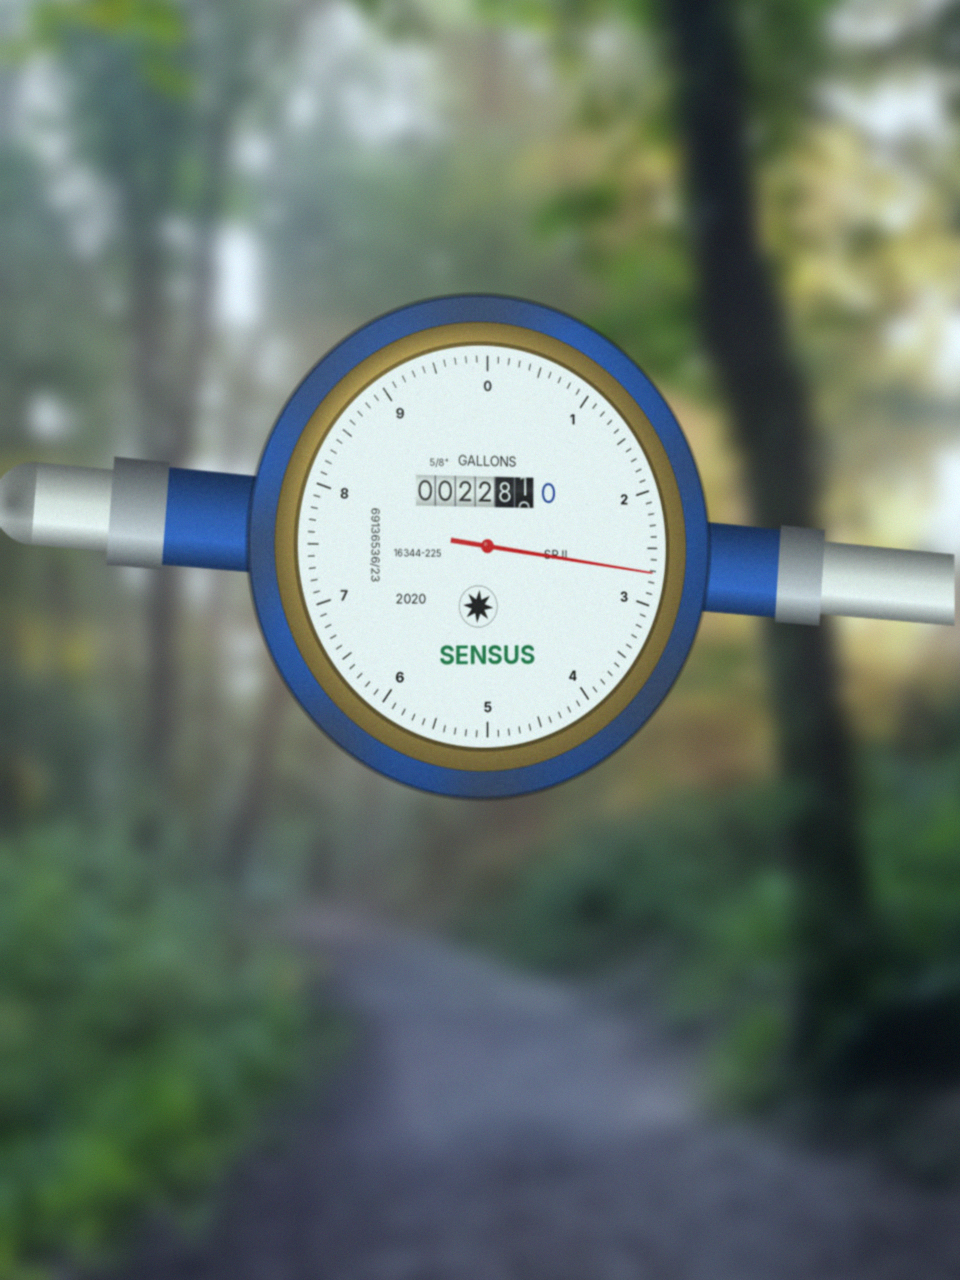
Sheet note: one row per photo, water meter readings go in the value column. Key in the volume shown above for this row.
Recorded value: 22812.7 gal
